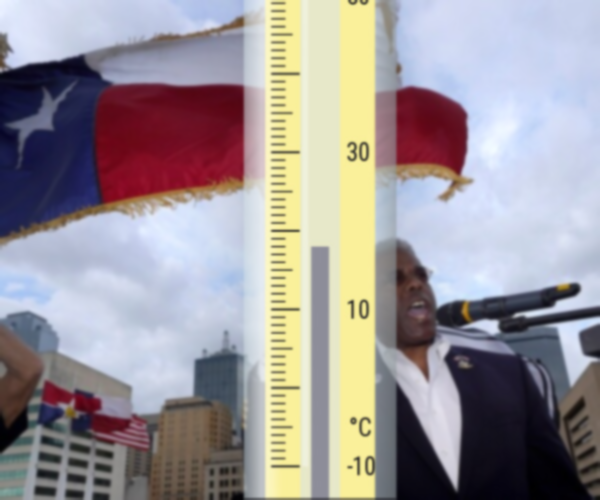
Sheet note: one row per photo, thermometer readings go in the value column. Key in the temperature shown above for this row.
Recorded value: 18 °C
